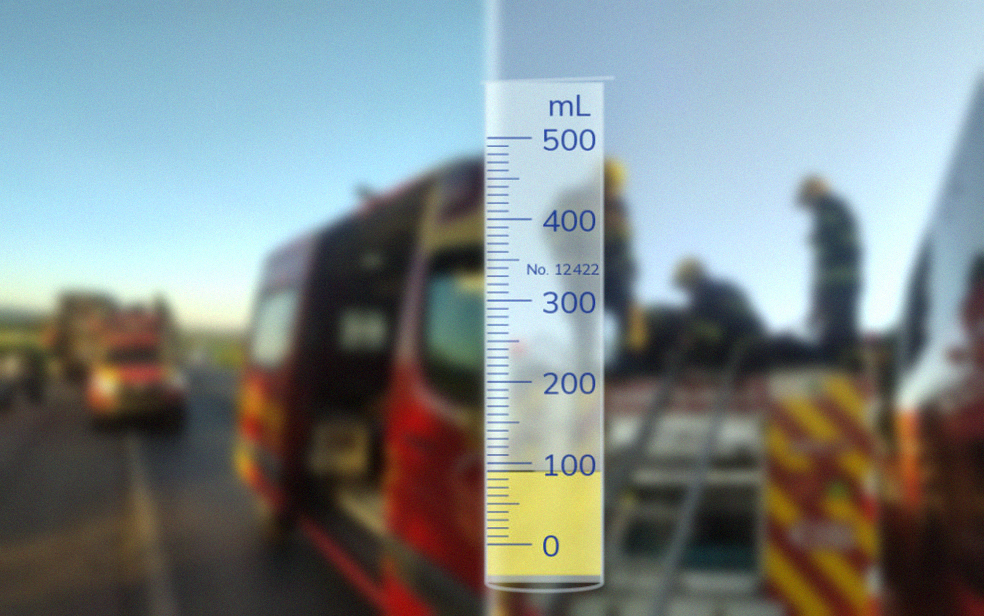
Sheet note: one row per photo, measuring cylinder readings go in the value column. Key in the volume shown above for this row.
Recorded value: 90 mL
